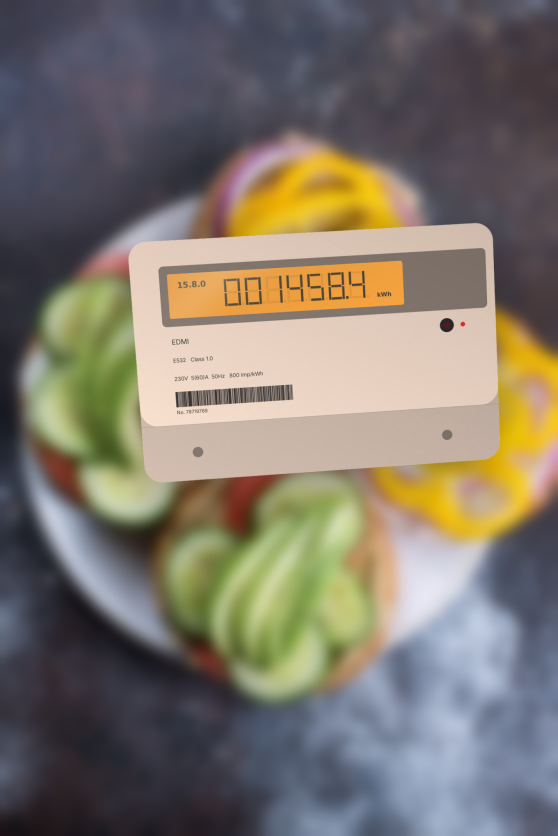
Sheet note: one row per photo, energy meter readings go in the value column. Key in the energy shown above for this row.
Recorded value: 1458.4 kWh
